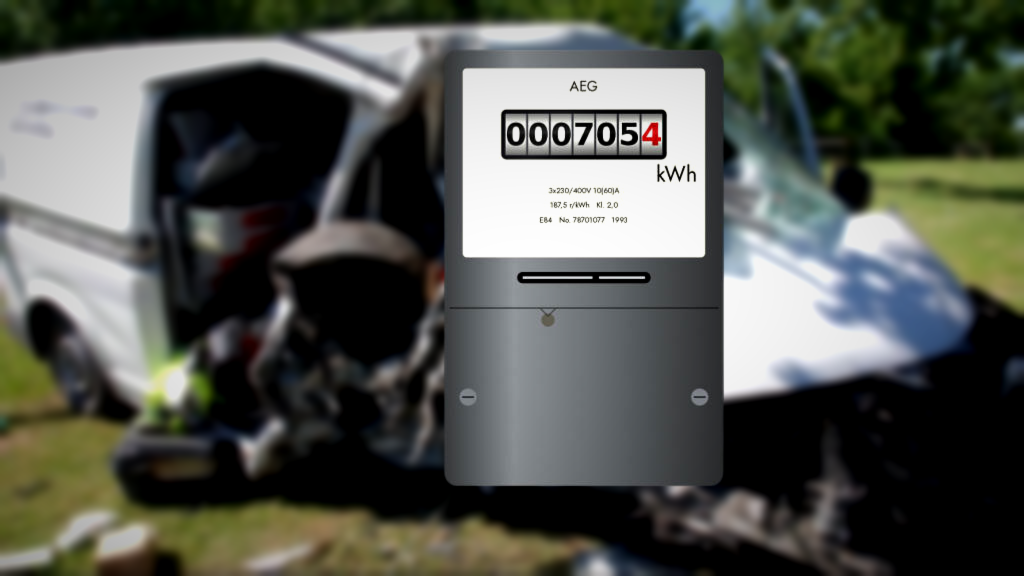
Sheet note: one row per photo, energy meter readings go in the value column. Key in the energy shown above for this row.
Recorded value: 705.4 kWh
